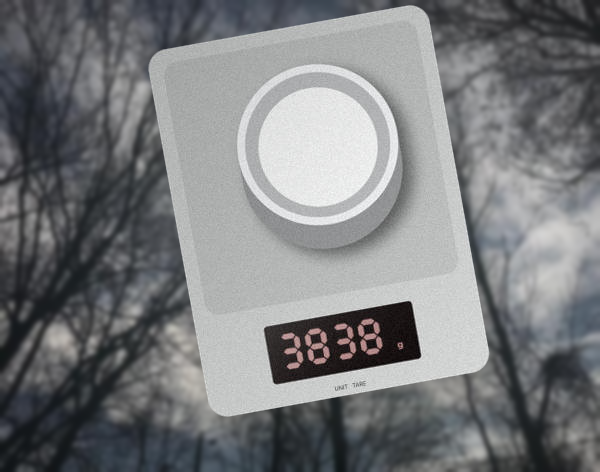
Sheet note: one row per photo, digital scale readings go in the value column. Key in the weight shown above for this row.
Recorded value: 3838 g
